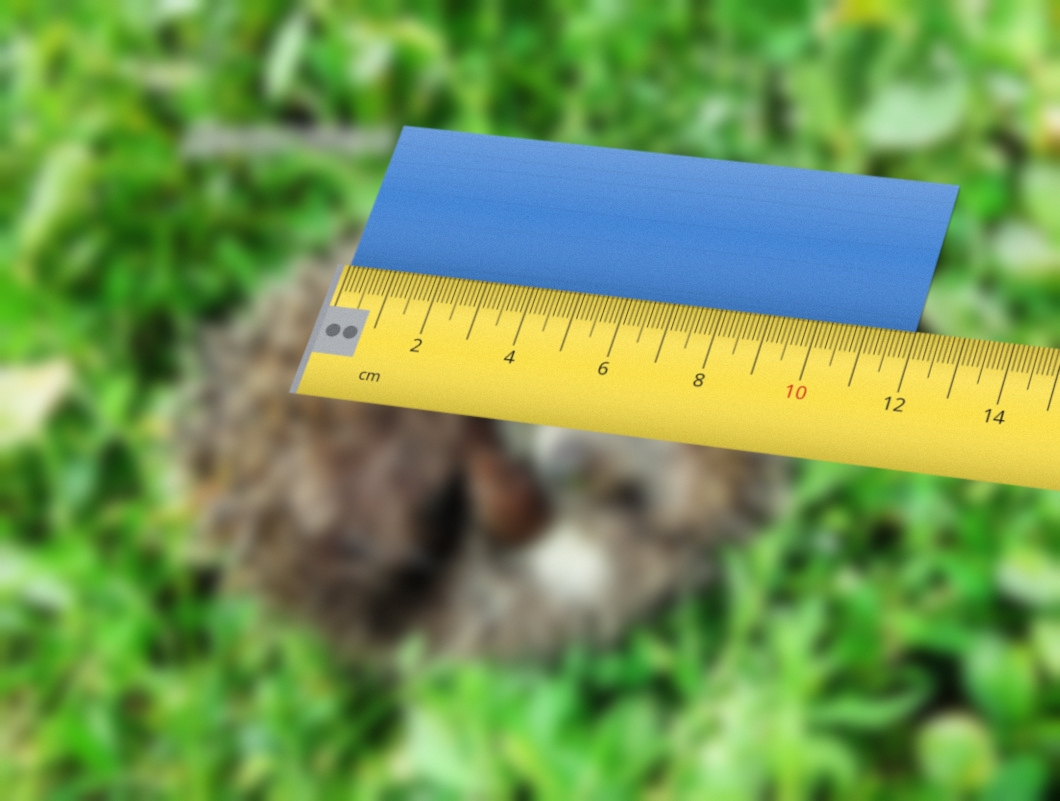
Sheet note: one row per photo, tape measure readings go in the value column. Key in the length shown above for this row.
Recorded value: 12 cm
